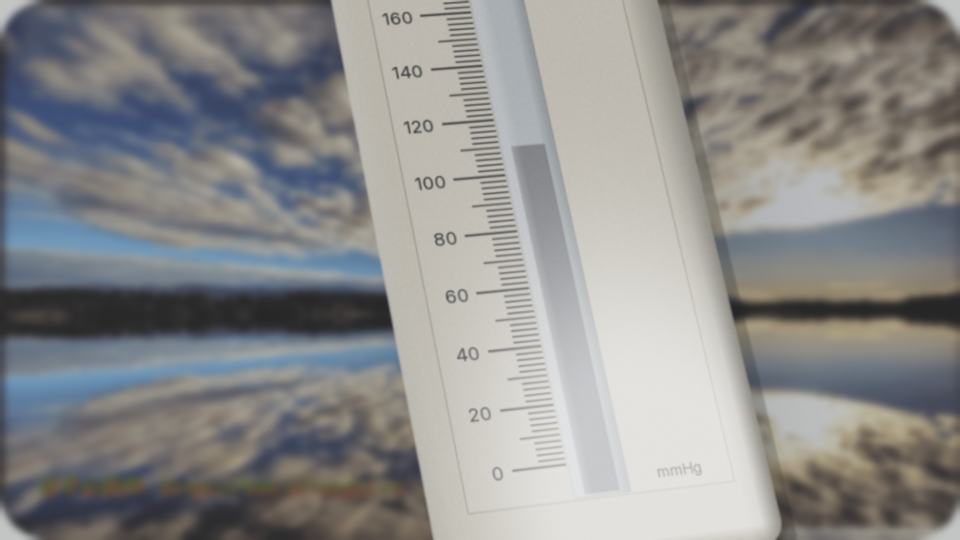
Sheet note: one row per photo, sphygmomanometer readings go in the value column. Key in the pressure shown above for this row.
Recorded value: 110 mmHg
